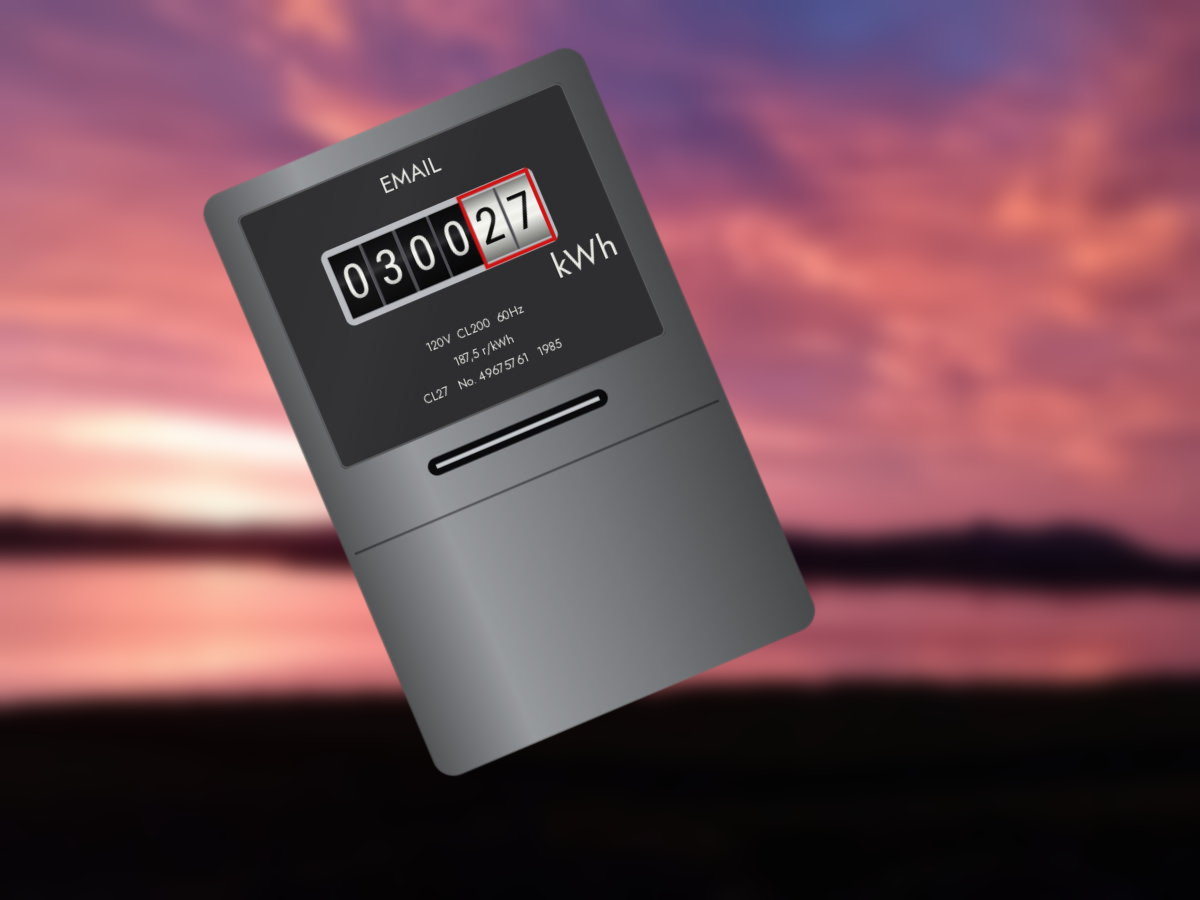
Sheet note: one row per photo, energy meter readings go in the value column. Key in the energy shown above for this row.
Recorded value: 300.27 kWh
